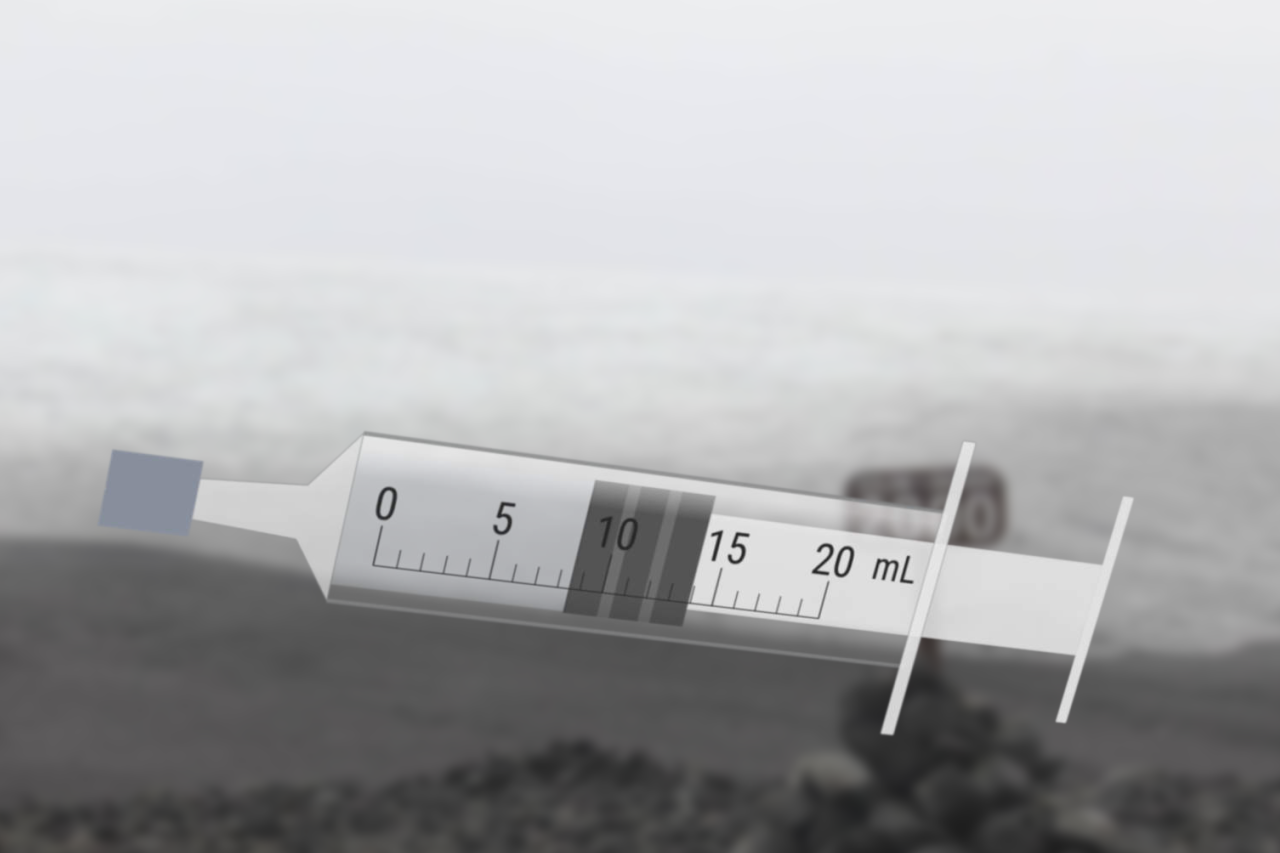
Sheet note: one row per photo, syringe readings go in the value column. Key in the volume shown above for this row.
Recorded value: 8.5 mL
